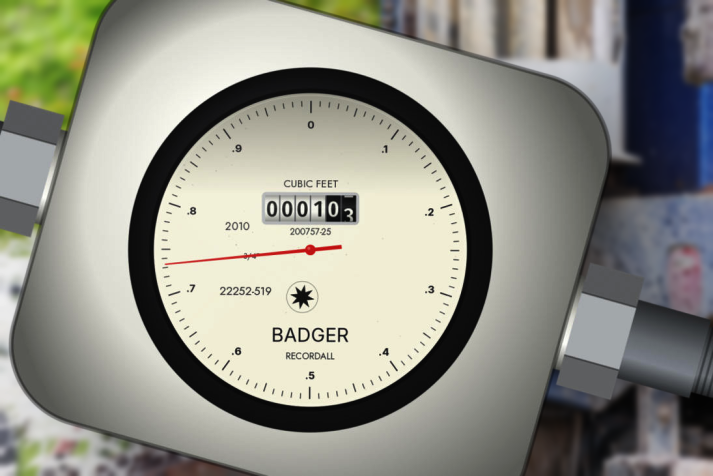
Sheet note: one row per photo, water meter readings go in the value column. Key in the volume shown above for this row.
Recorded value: 102.73 ft³
